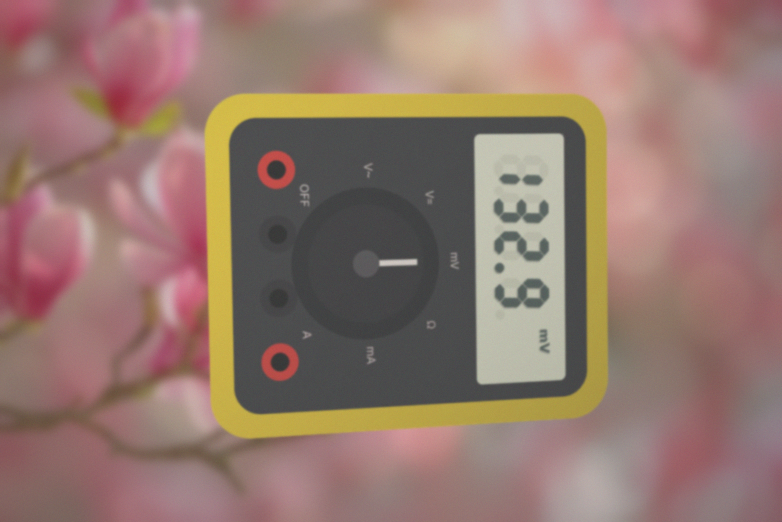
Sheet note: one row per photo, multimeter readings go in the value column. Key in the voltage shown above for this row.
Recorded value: 132.9 mV
